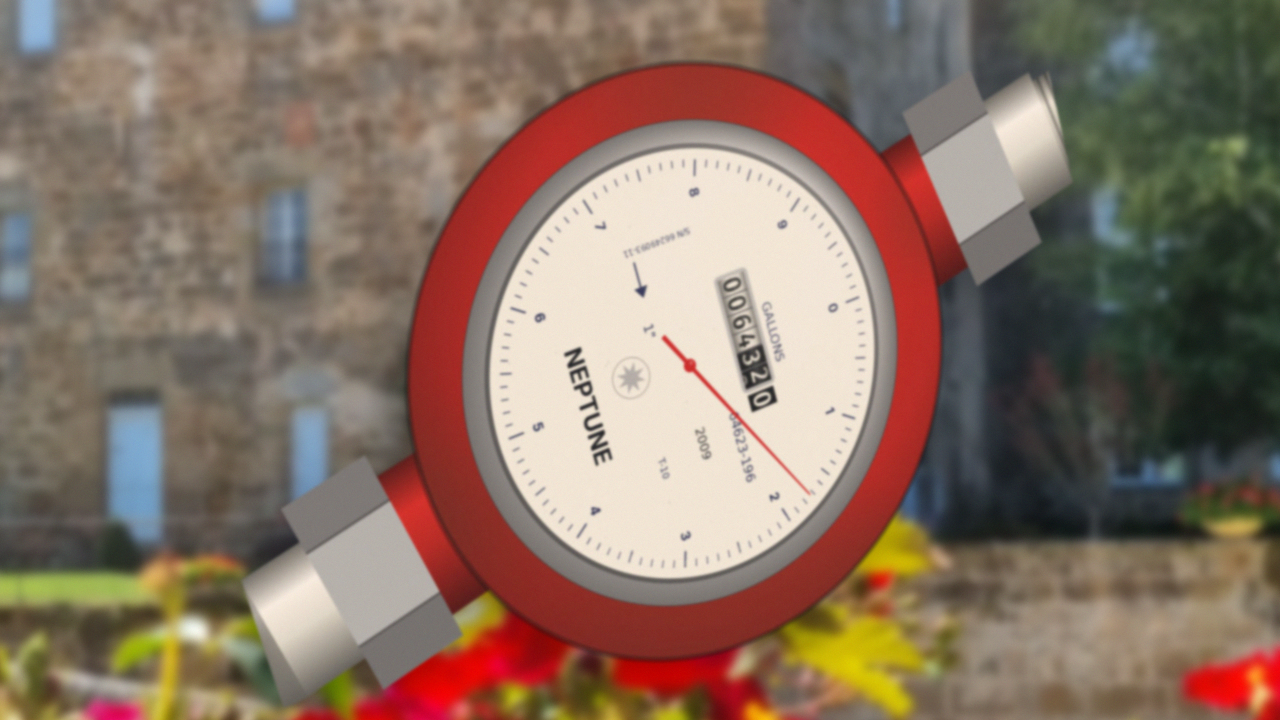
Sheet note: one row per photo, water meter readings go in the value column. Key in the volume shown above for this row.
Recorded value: 64321.7 gal
